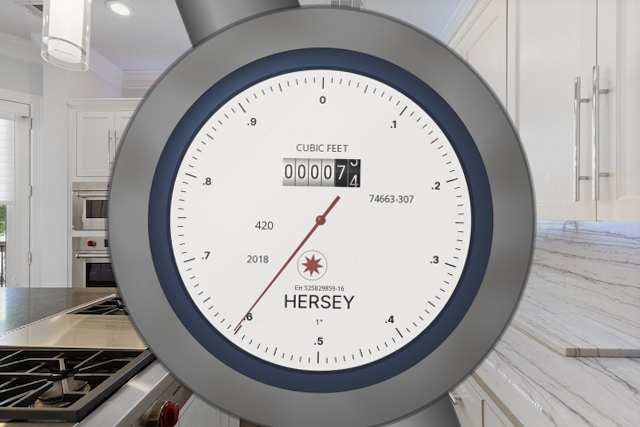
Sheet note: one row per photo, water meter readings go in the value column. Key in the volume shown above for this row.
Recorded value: 73.60 ft³
